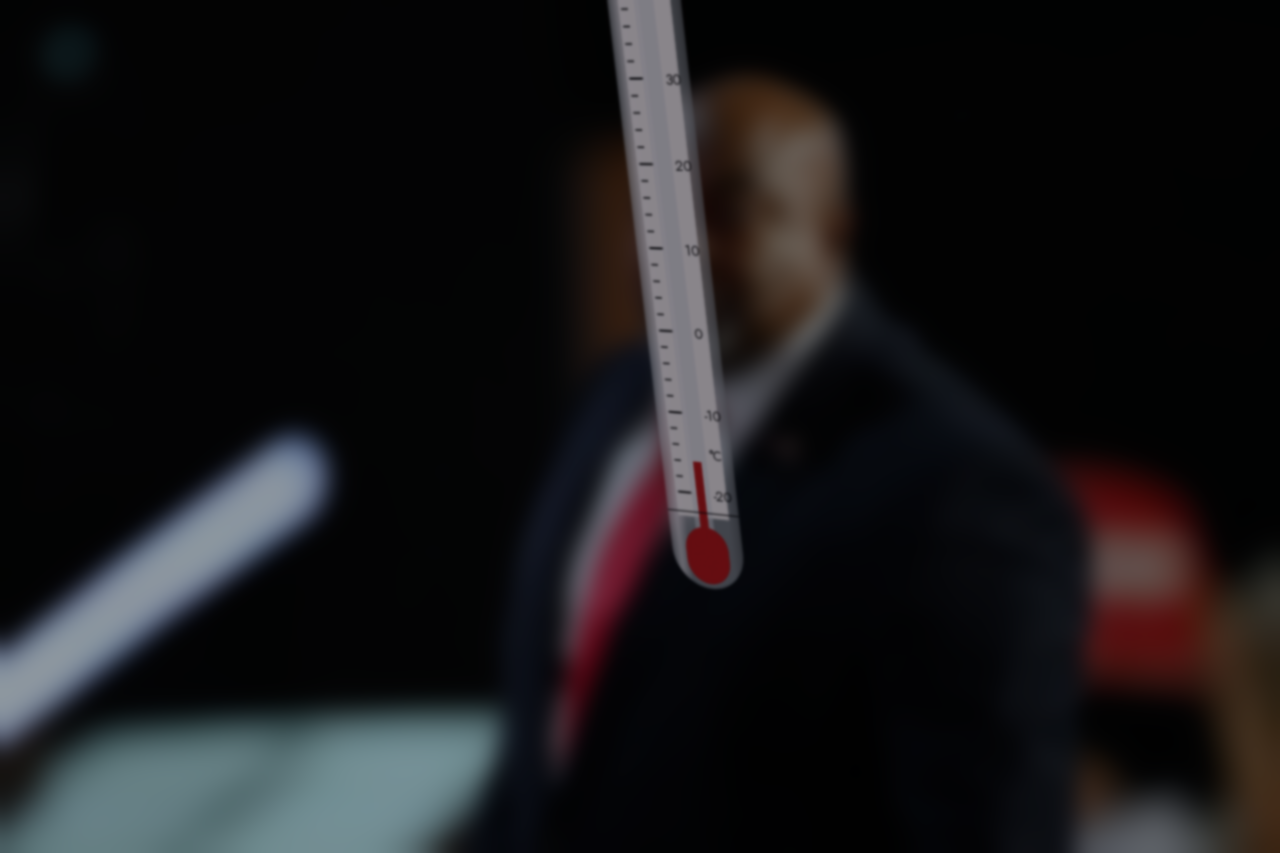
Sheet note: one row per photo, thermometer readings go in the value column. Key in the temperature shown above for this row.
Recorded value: -16 °C
